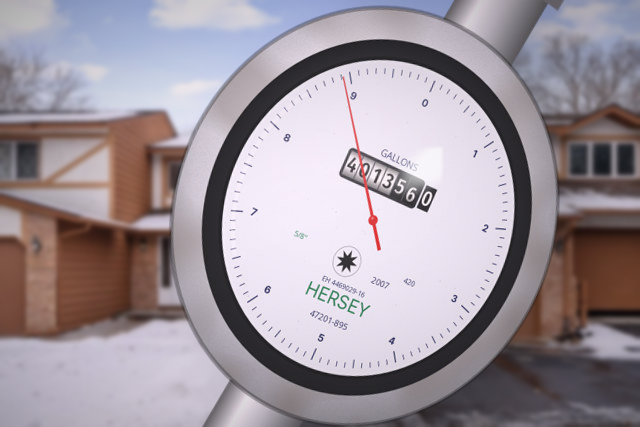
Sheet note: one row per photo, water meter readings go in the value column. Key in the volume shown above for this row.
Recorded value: 4013558.9 gal
